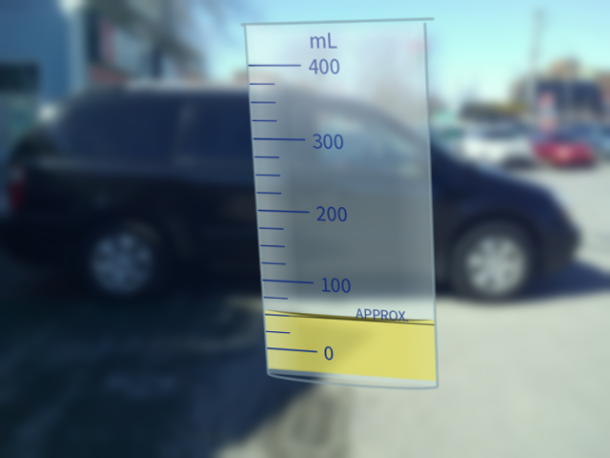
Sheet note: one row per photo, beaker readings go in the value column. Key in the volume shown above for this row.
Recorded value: 50 mL
